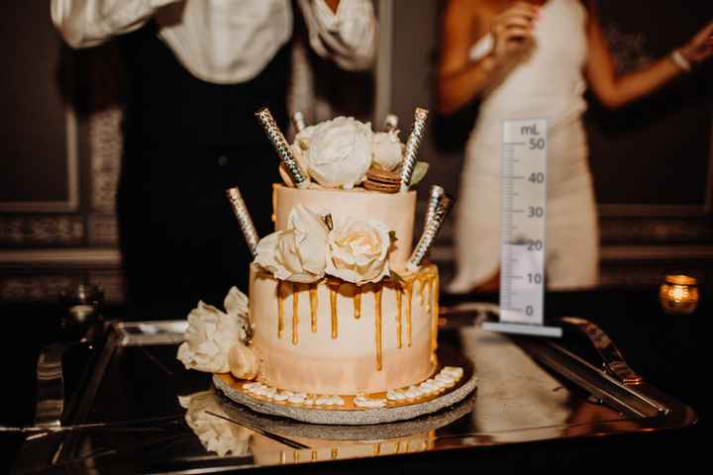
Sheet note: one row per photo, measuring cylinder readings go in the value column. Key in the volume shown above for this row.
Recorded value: 20 mL
